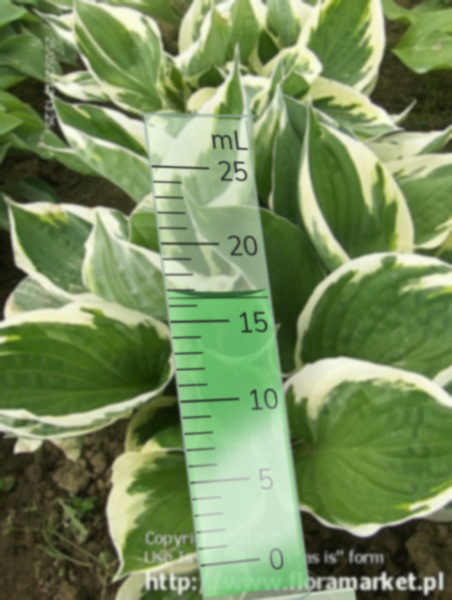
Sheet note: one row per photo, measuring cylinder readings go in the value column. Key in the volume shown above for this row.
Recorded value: 16.5 mL
